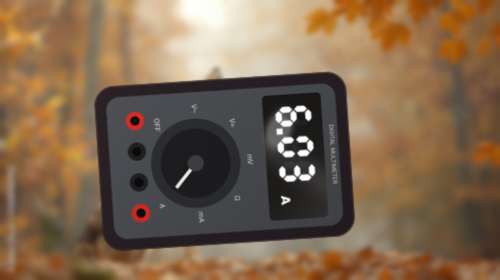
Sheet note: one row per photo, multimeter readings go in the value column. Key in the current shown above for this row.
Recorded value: 6.03 A
